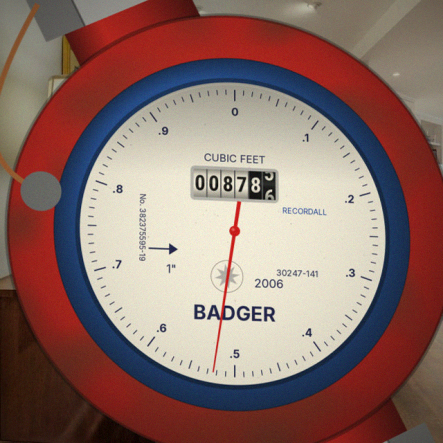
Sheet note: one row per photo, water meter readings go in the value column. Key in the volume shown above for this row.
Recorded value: 8785.52 ft³
